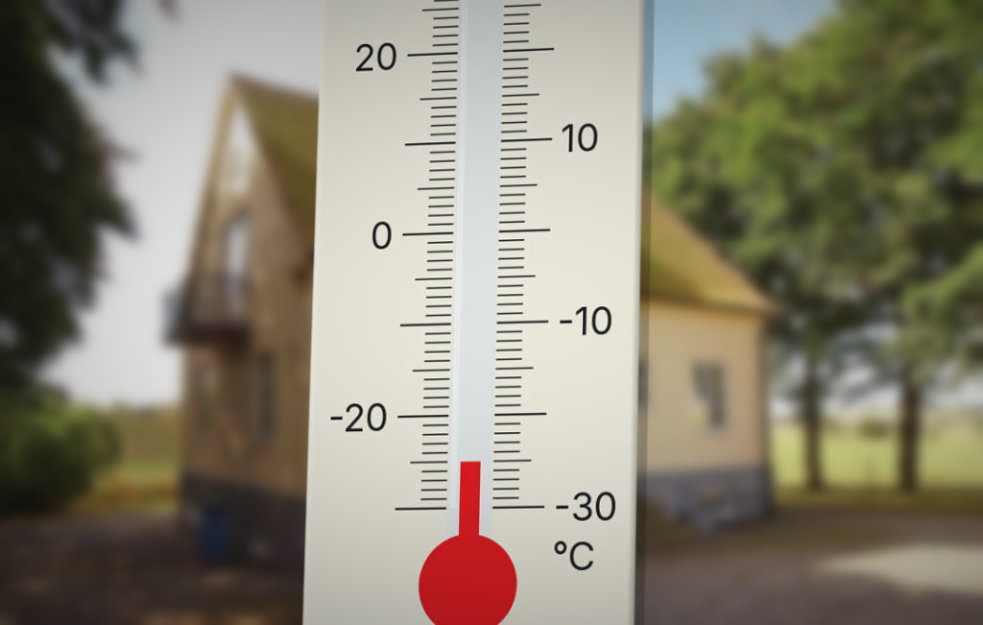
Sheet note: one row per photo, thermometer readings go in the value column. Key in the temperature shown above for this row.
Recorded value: -25 °C
